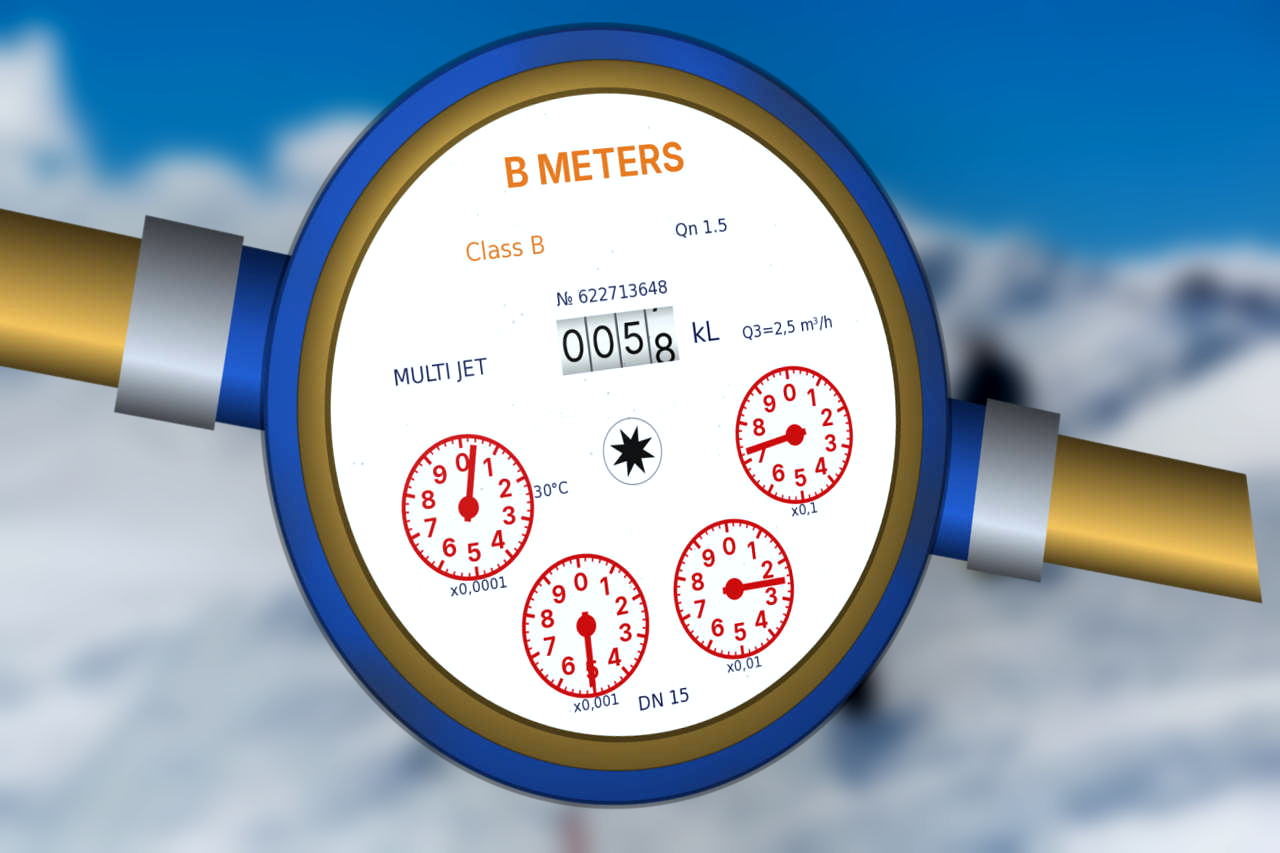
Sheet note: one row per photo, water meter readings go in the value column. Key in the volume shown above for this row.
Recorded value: 57.7250 kL
